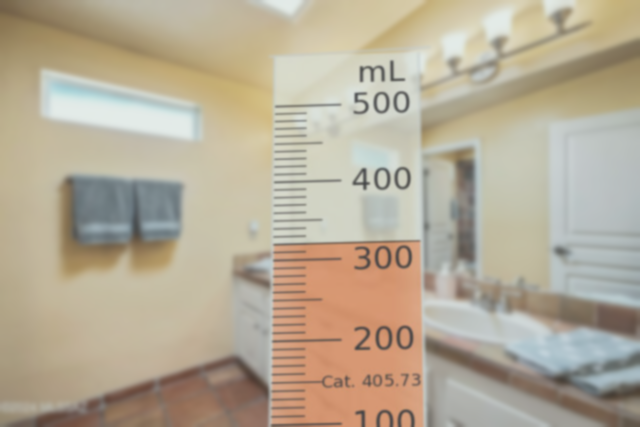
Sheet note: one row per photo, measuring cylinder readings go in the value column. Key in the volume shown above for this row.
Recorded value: 320 mL
